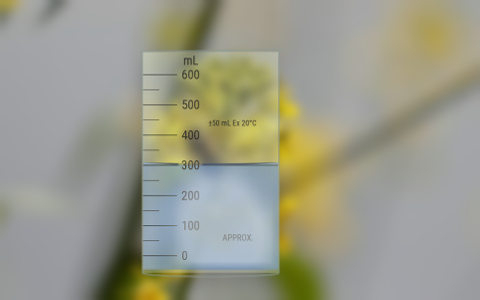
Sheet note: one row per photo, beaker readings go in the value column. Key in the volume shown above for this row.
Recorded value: 300 mL
